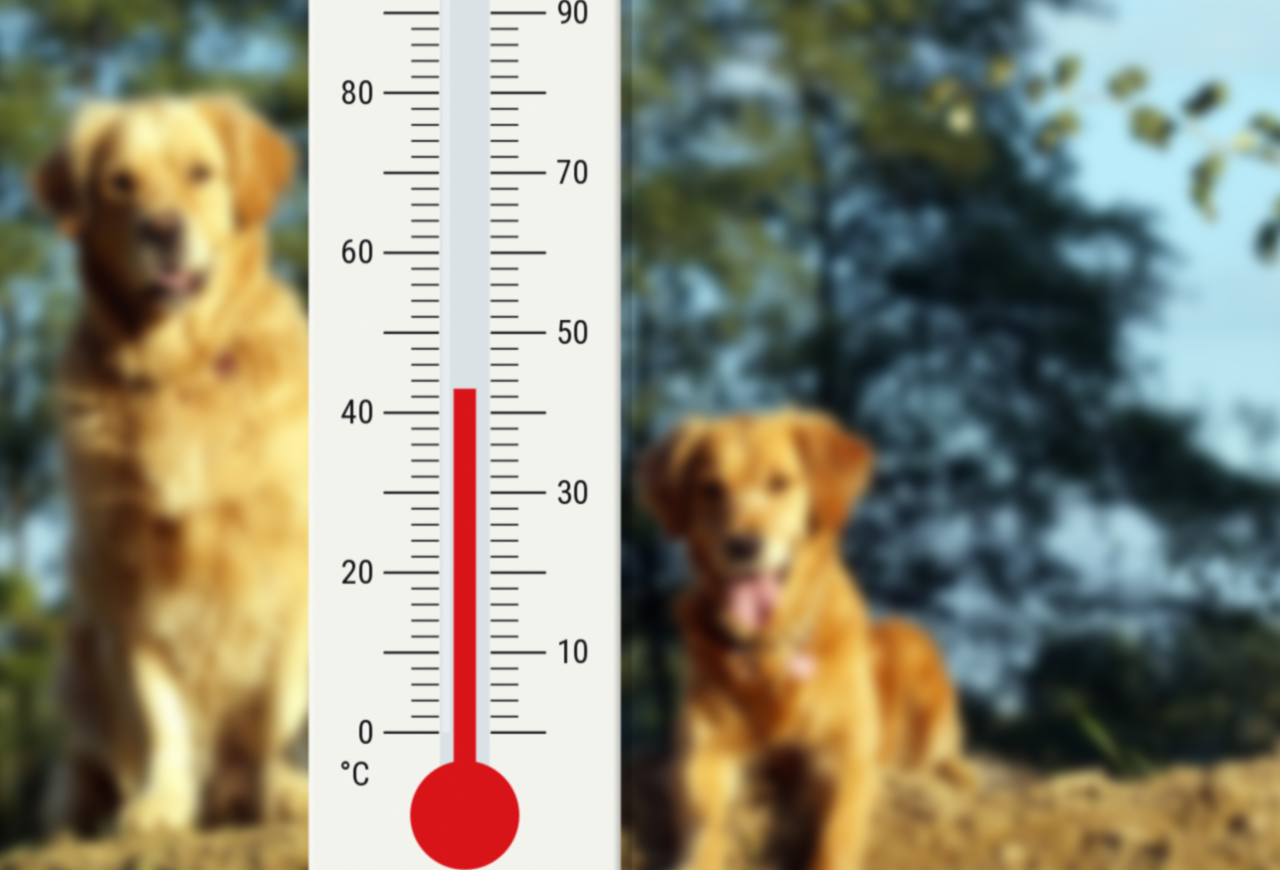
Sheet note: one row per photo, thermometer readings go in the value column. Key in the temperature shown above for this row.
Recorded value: 43 °C
